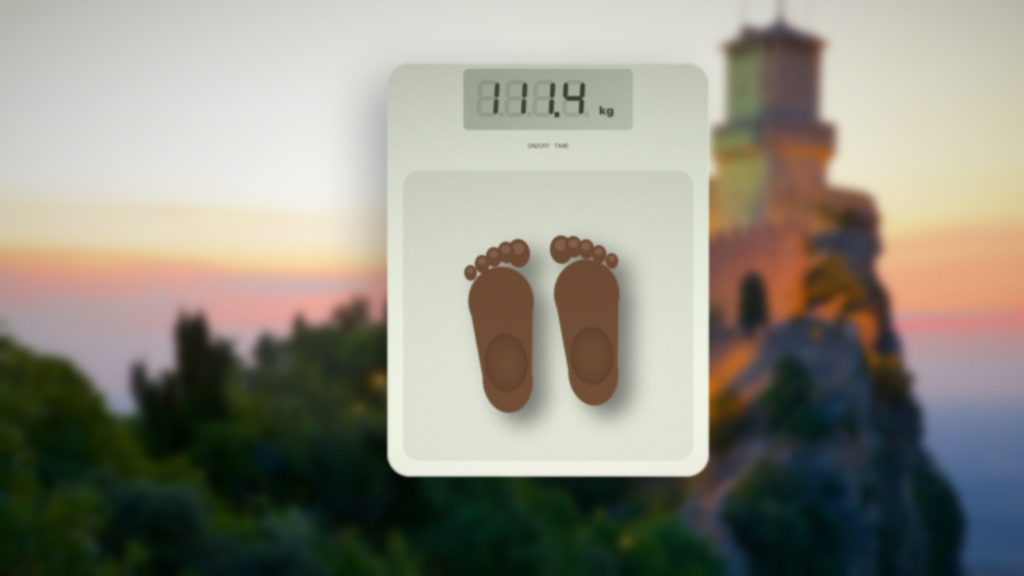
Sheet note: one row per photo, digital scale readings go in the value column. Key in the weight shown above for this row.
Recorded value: 111.4 kg
